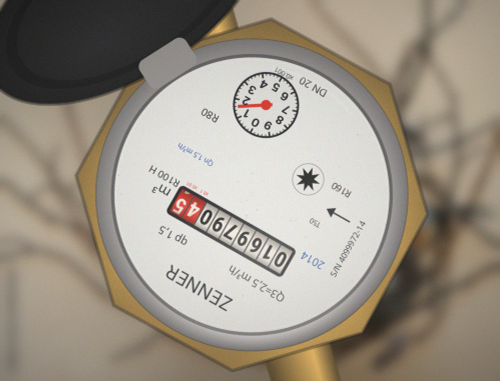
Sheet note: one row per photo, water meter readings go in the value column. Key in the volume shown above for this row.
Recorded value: 169790.451 m³
